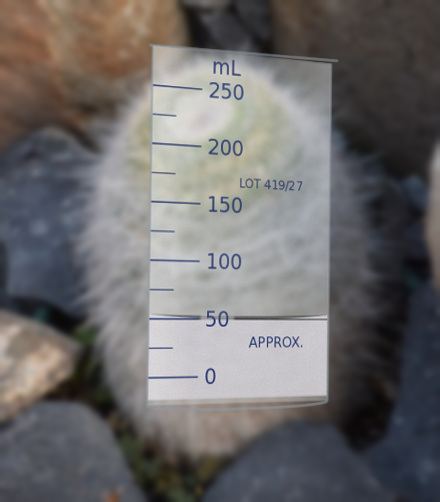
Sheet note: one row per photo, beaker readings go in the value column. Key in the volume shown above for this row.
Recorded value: 50 mL
